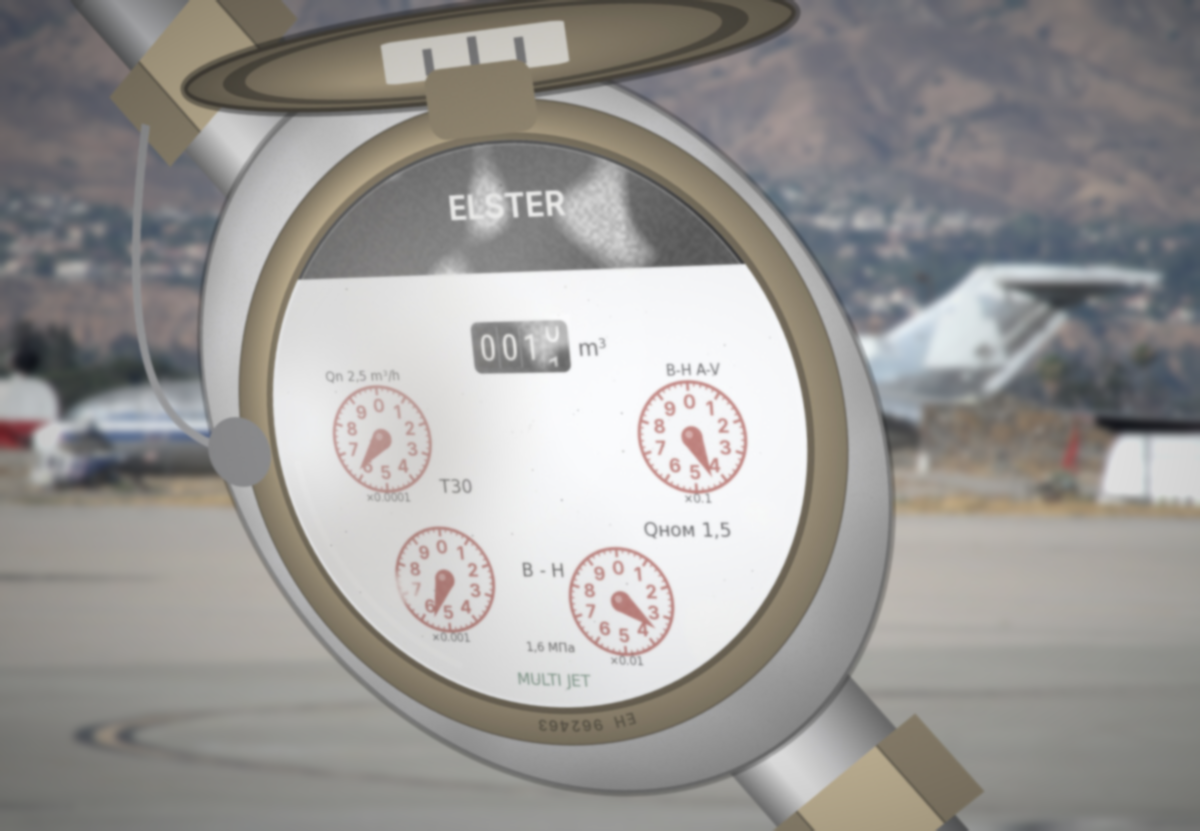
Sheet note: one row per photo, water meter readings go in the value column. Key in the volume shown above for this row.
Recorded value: 10.4356 m³
